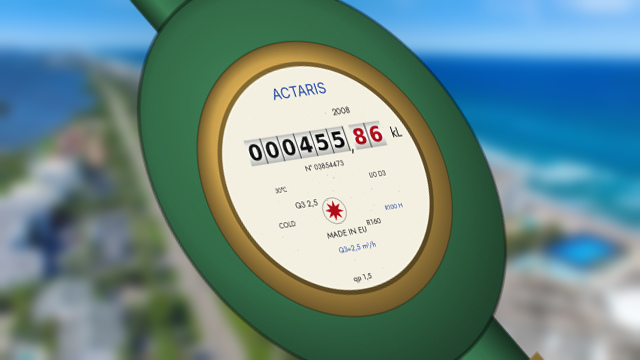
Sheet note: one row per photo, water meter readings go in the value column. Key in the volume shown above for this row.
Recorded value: 455.86 kL
